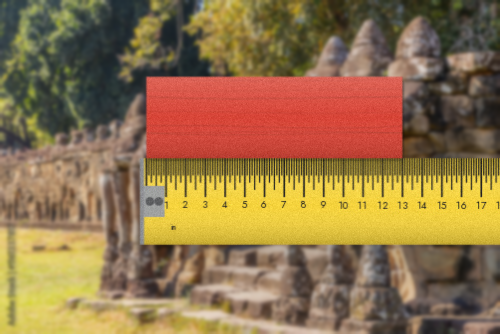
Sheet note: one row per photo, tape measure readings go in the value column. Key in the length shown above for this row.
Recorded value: 13 in
